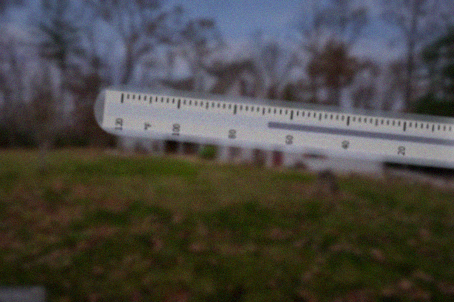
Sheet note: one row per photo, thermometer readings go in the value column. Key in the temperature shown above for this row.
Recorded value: 68 °F
